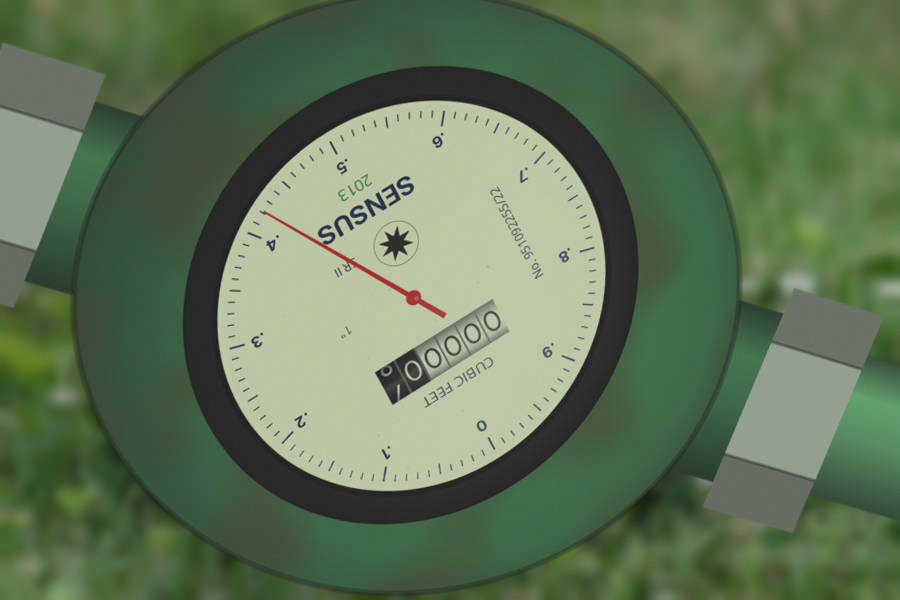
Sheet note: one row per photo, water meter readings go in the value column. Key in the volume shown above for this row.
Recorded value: 7.42 ft³
